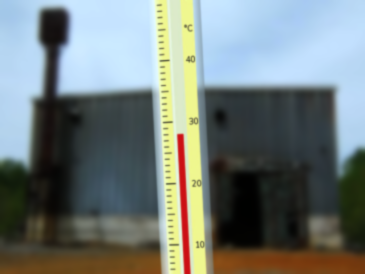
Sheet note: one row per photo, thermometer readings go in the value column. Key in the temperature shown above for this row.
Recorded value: 28 °C
